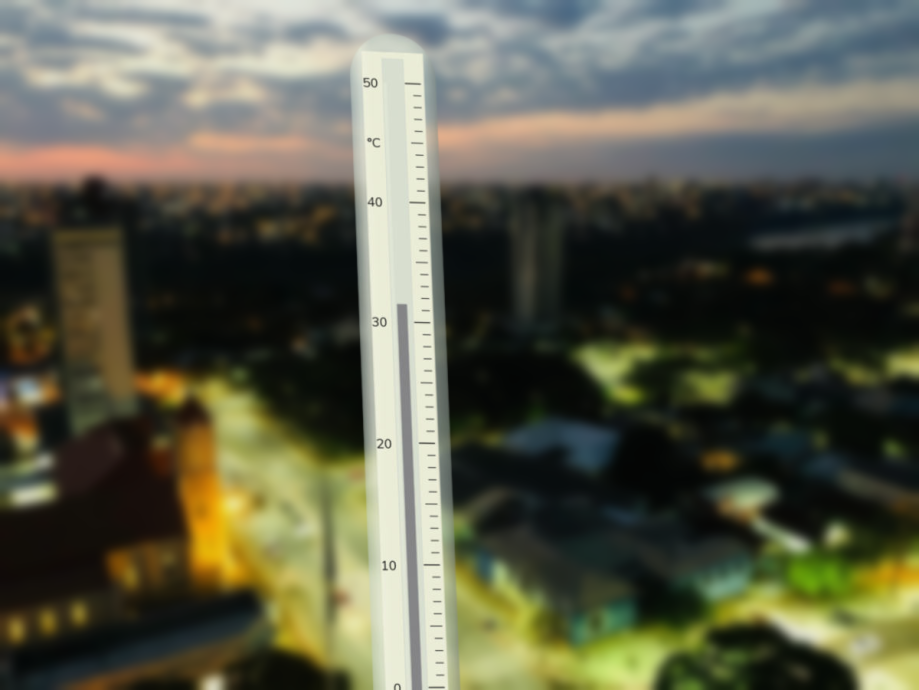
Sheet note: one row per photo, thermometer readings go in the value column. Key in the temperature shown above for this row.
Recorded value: 31.5 °C
